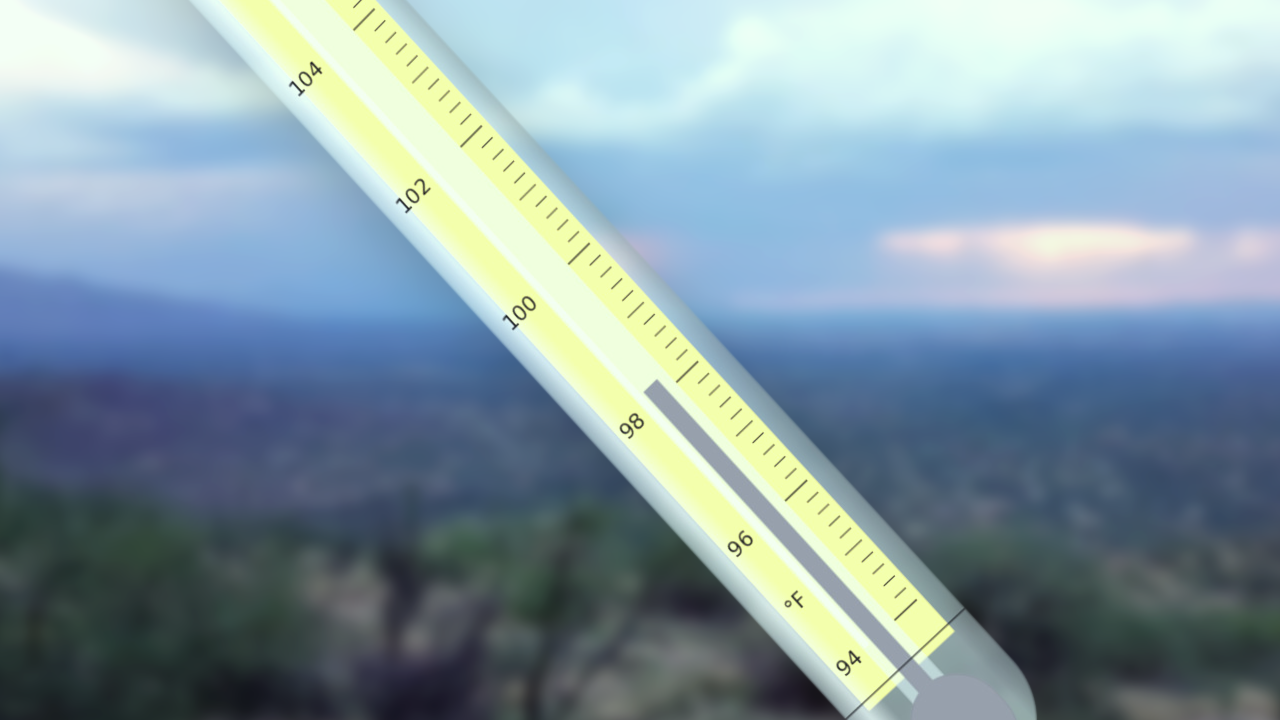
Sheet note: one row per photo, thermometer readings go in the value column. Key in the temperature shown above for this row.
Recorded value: 98.2 °F
